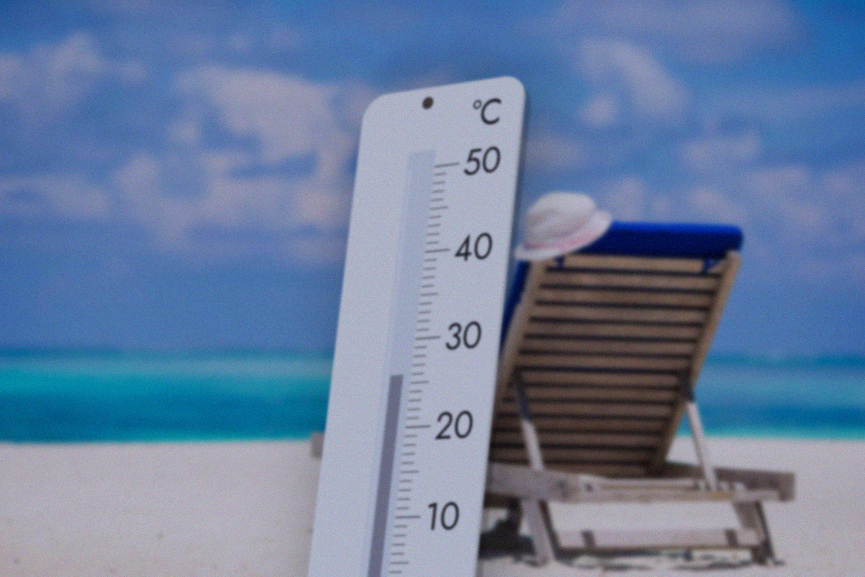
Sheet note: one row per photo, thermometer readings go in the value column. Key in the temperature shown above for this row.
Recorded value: 26 °C
